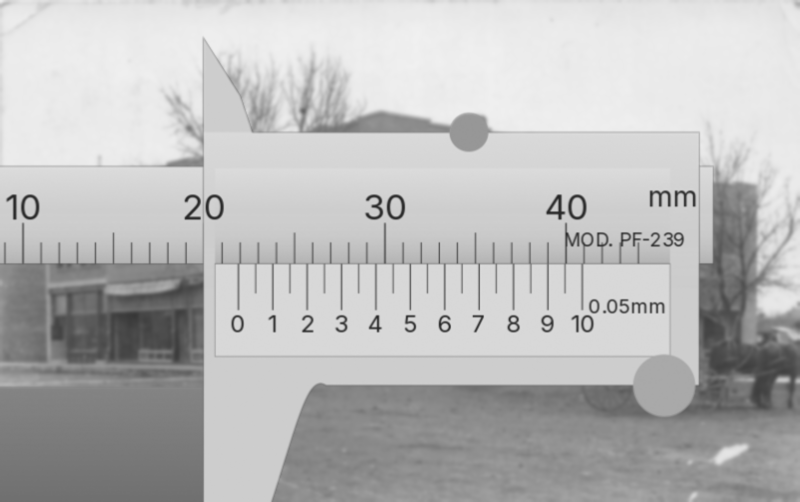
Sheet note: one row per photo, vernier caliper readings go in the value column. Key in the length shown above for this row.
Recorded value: 21.9 mm
